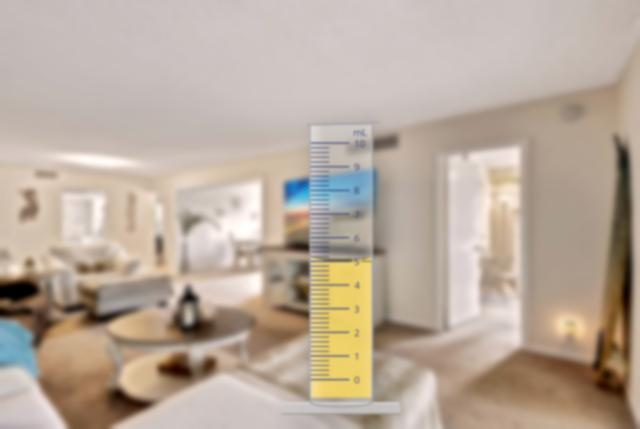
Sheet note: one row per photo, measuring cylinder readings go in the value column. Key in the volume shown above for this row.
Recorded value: 5 mL
